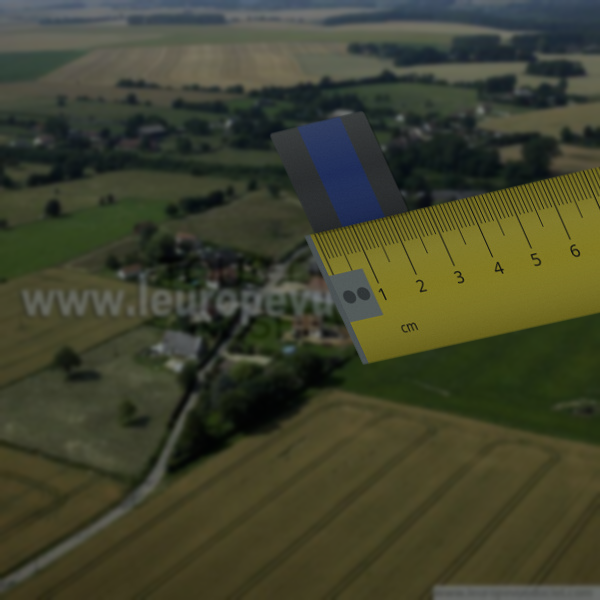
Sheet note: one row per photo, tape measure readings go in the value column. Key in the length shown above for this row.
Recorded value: 2.5 cm
